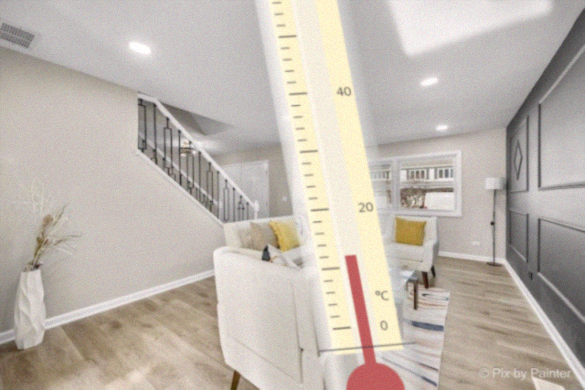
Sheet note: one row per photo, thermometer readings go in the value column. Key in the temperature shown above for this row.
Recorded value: 12 °C
